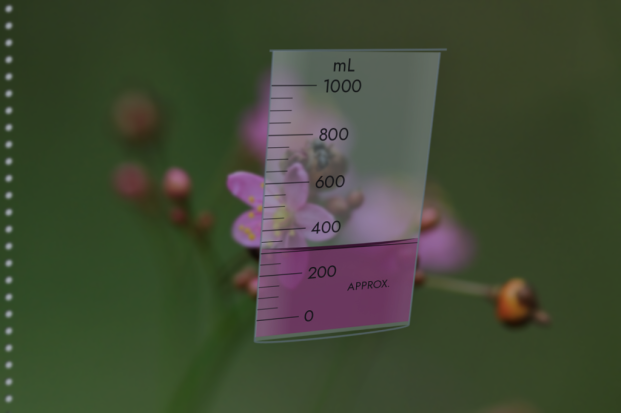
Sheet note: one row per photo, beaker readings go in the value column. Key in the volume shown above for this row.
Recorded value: 300 mL
